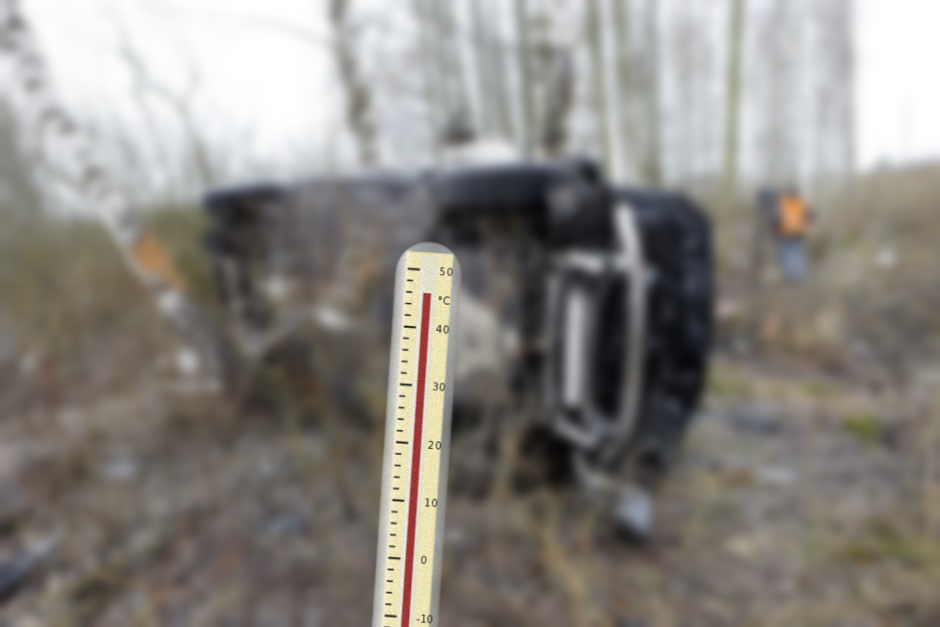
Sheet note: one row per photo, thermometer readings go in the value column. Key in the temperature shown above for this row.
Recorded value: 46 °C
